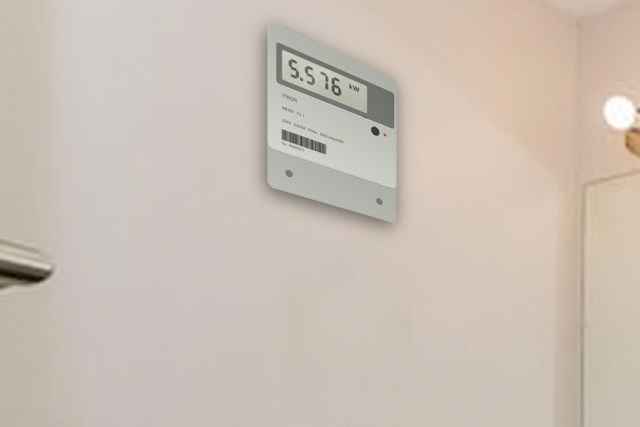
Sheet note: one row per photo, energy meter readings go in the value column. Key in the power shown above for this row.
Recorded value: 5.576 kW
